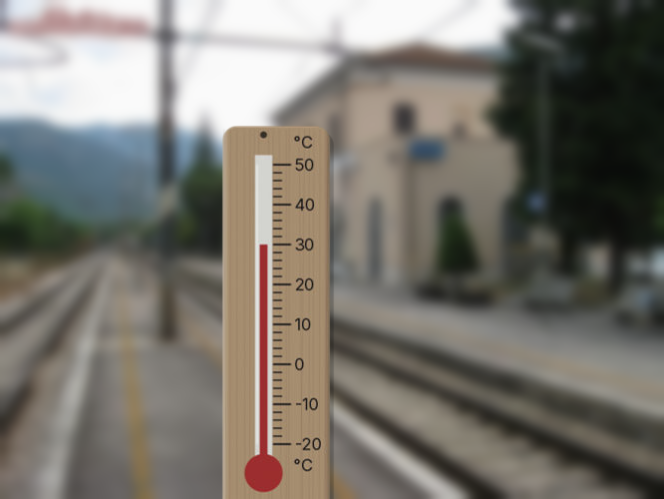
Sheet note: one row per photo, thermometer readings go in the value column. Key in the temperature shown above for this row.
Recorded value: 30 °C
